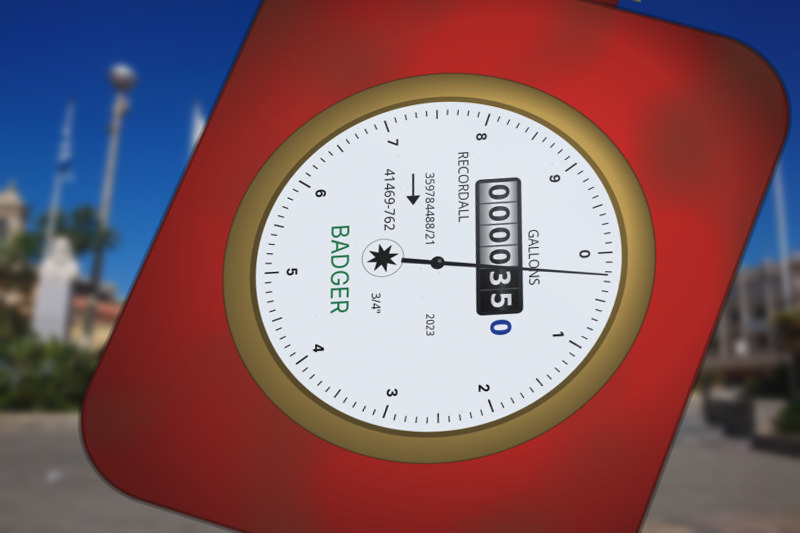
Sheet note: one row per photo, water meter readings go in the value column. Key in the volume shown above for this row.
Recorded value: 350.2 gal
